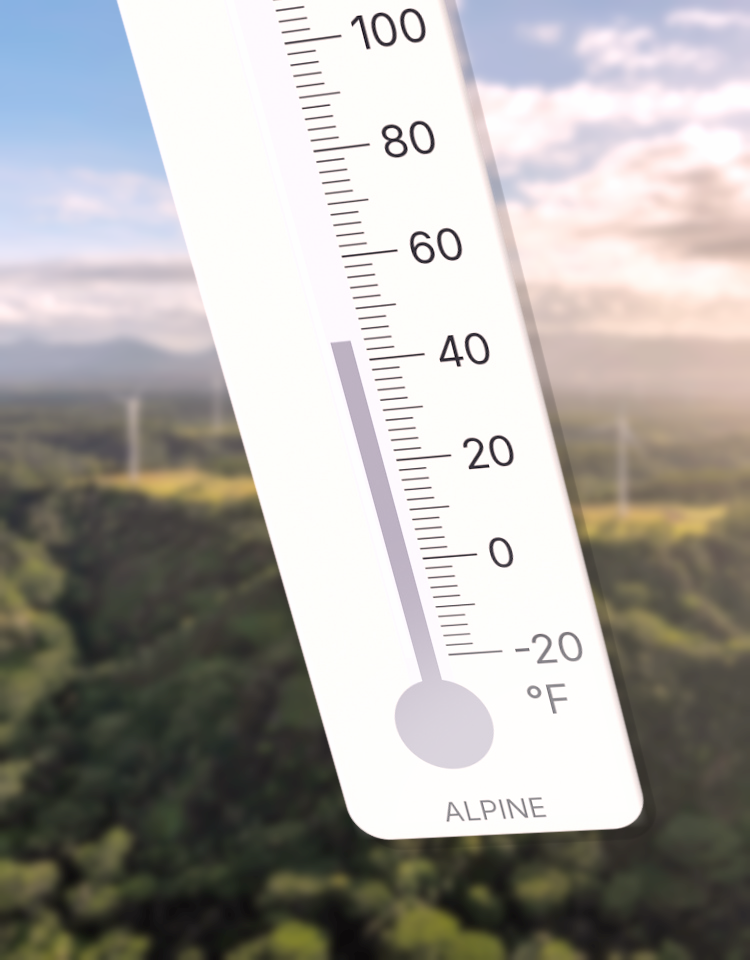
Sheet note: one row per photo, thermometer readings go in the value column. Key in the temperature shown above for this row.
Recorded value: 44 °F
